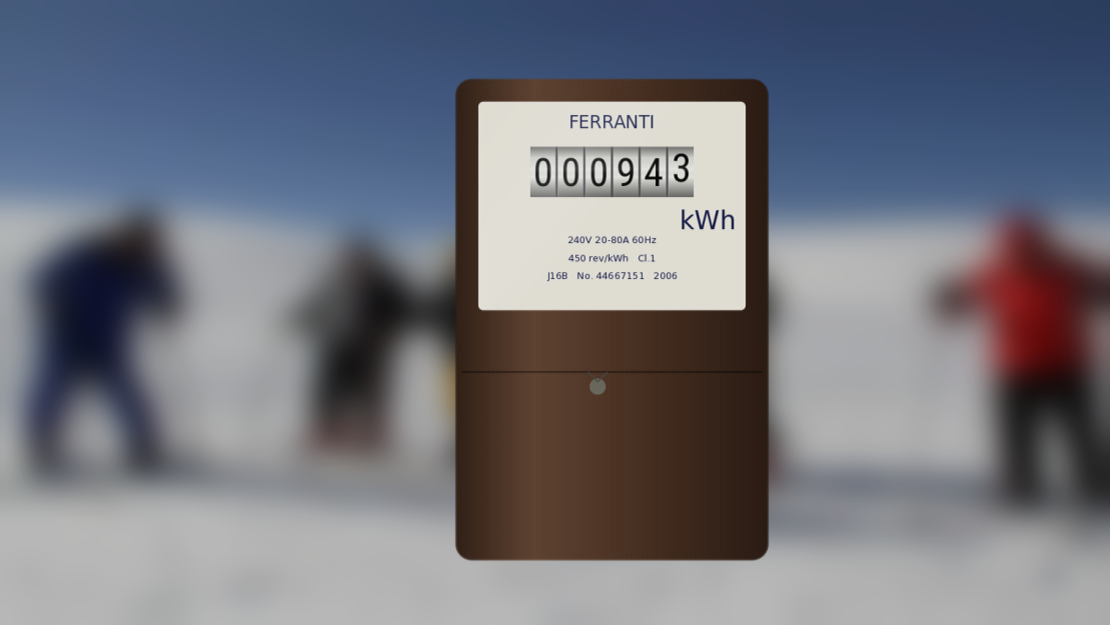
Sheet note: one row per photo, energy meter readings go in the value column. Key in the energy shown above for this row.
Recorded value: 943 kWh
